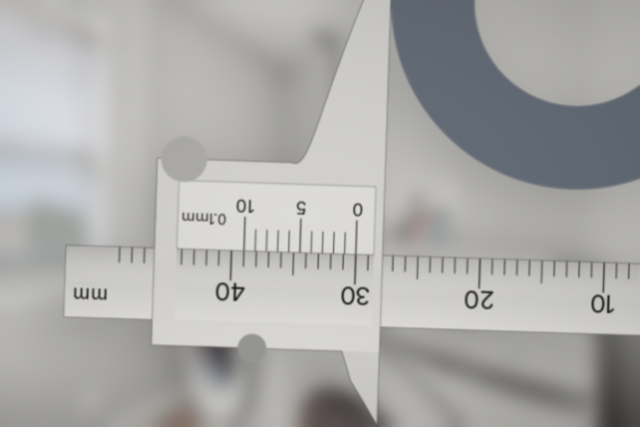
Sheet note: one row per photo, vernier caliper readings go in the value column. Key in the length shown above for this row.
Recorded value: 30.0 mm
